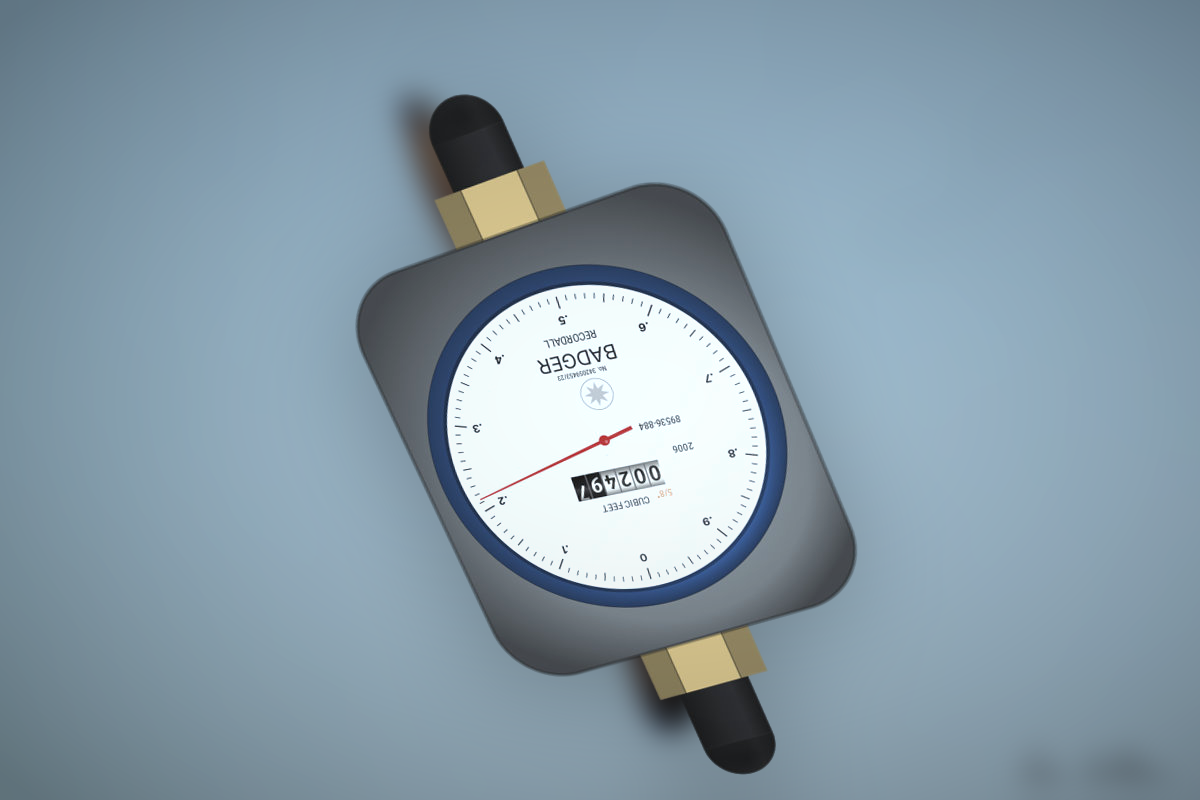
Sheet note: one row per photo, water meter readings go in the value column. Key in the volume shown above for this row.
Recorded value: 2497.21 ft³
